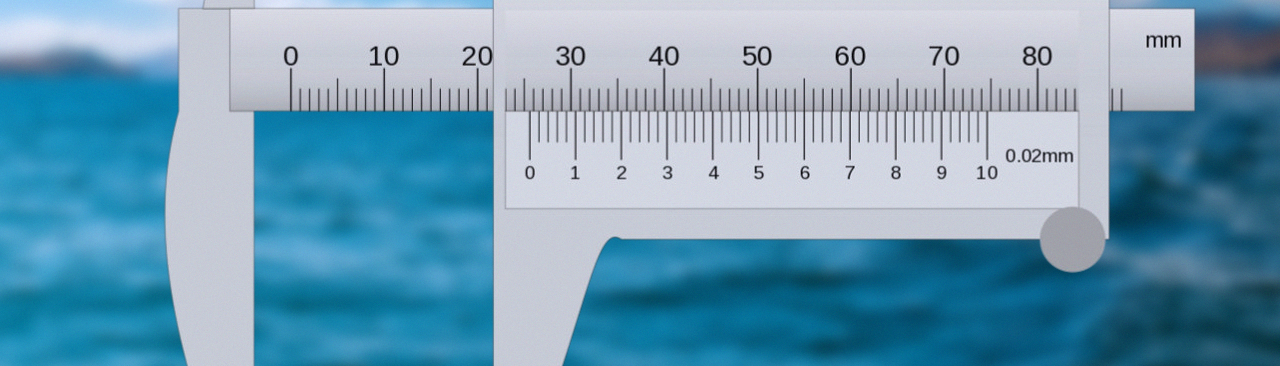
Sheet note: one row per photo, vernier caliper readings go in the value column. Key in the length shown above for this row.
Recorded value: 25.6 mm
